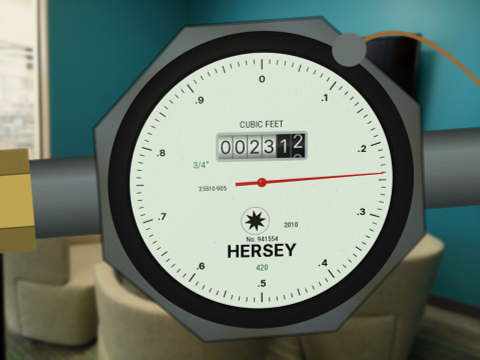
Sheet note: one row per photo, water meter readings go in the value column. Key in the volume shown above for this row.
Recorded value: 2312.24 ft³
